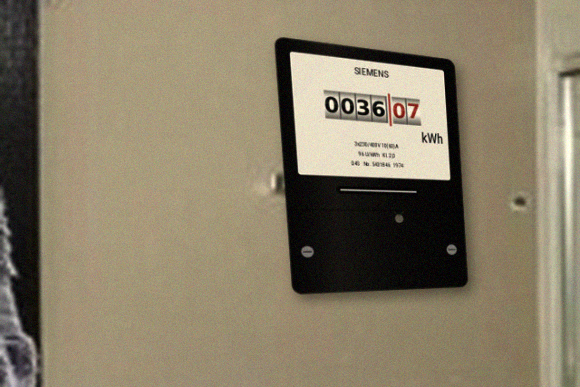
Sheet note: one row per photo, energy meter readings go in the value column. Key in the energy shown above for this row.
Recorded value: 36.07 kWh
